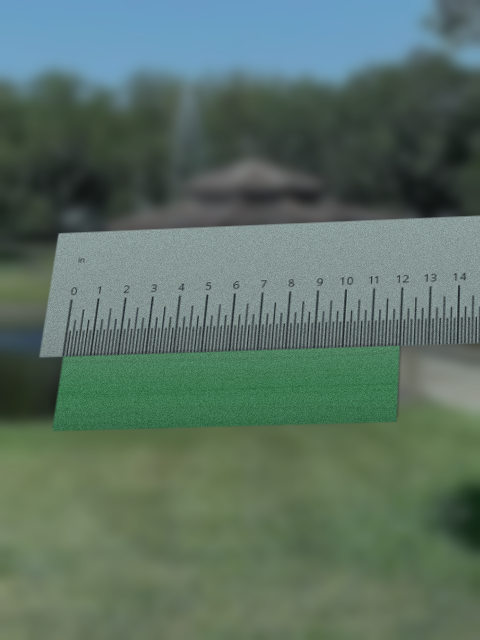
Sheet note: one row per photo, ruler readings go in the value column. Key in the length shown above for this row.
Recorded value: 12 in
